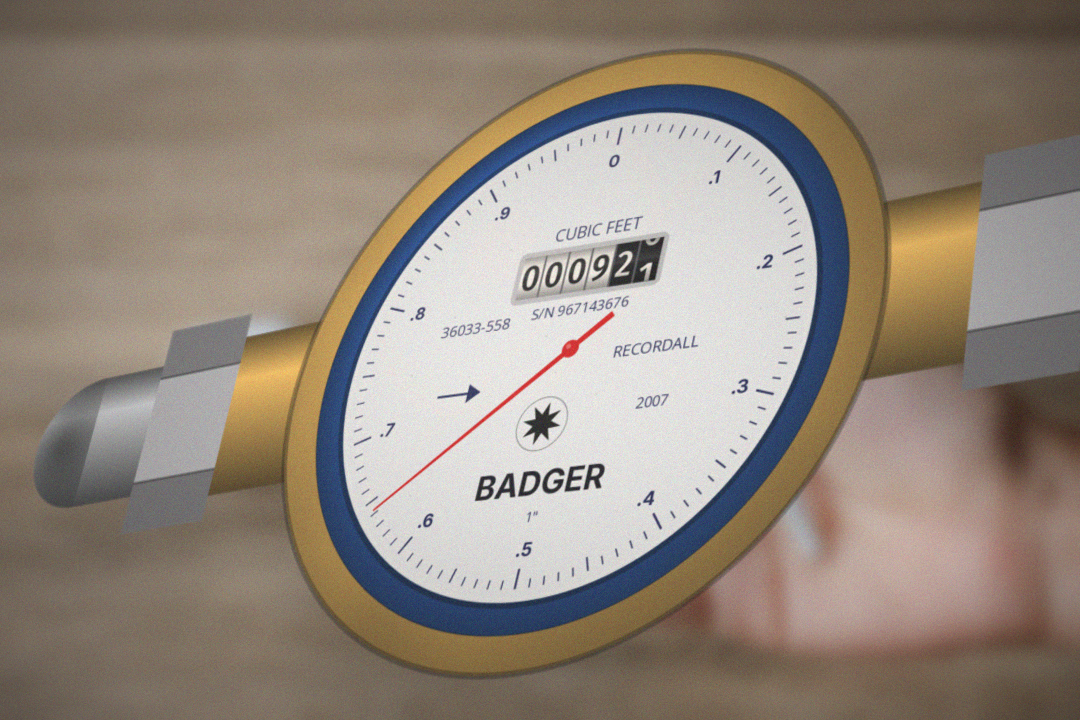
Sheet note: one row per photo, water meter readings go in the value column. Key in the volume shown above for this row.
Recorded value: 920.64 ft³
